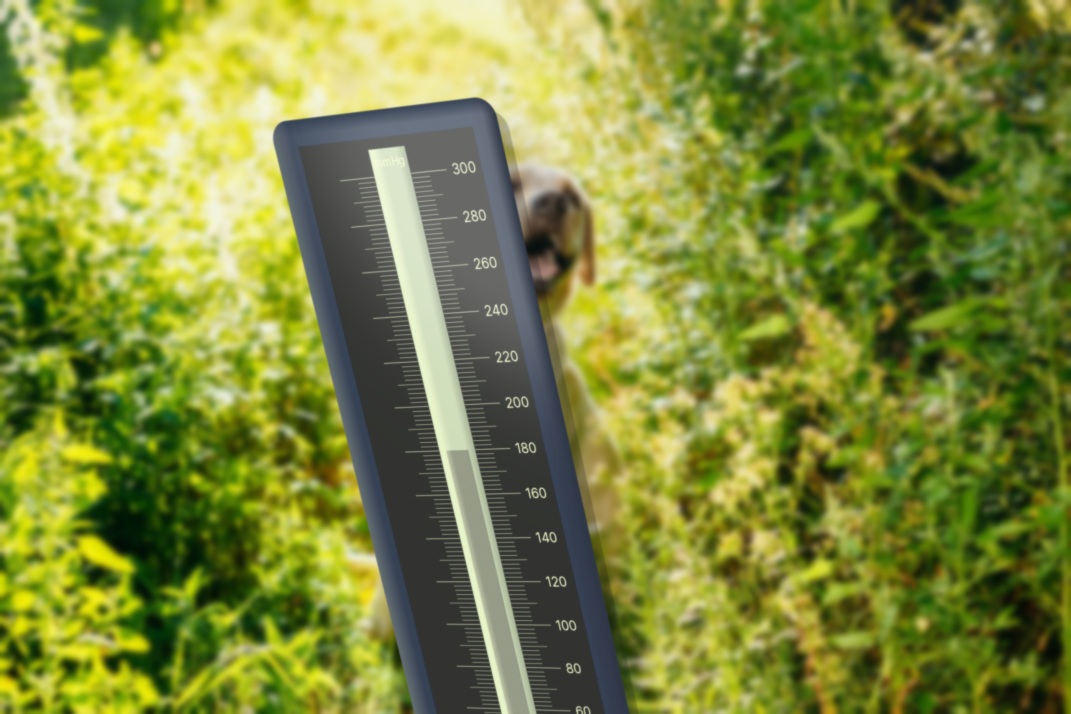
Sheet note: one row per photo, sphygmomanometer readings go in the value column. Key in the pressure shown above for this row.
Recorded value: 180 mmHg
